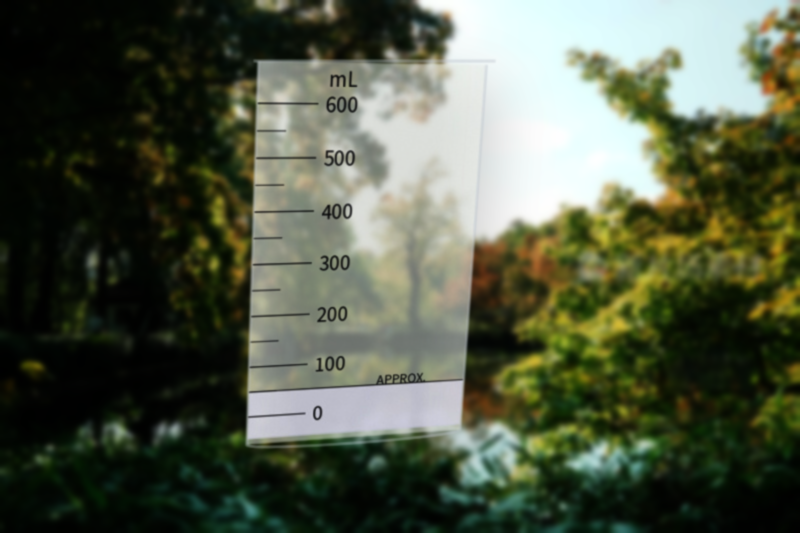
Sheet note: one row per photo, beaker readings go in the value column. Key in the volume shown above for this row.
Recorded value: 50 mL
